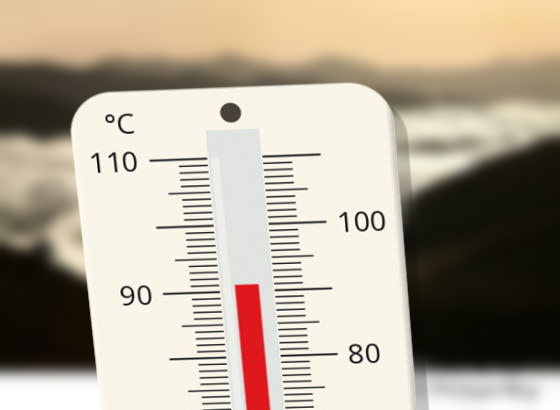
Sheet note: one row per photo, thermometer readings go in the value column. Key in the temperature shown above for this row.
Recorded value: 91 °C
